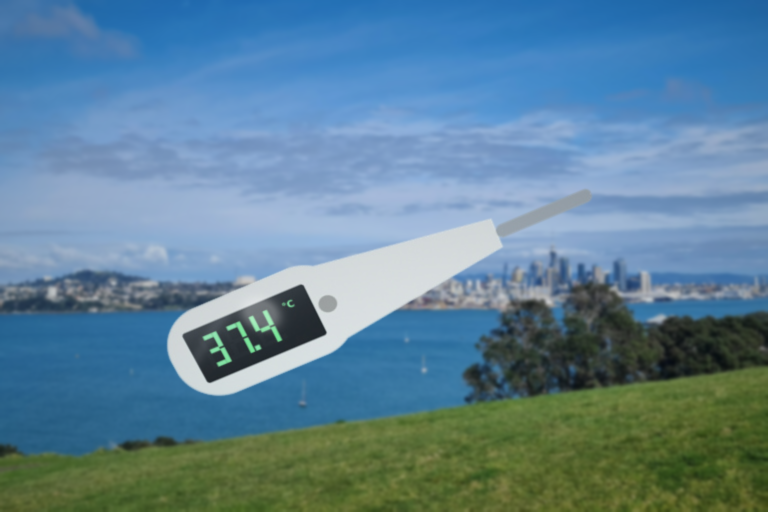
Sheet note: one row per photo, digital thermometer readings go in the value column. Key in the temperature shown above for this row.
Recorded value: 37.4 °C
